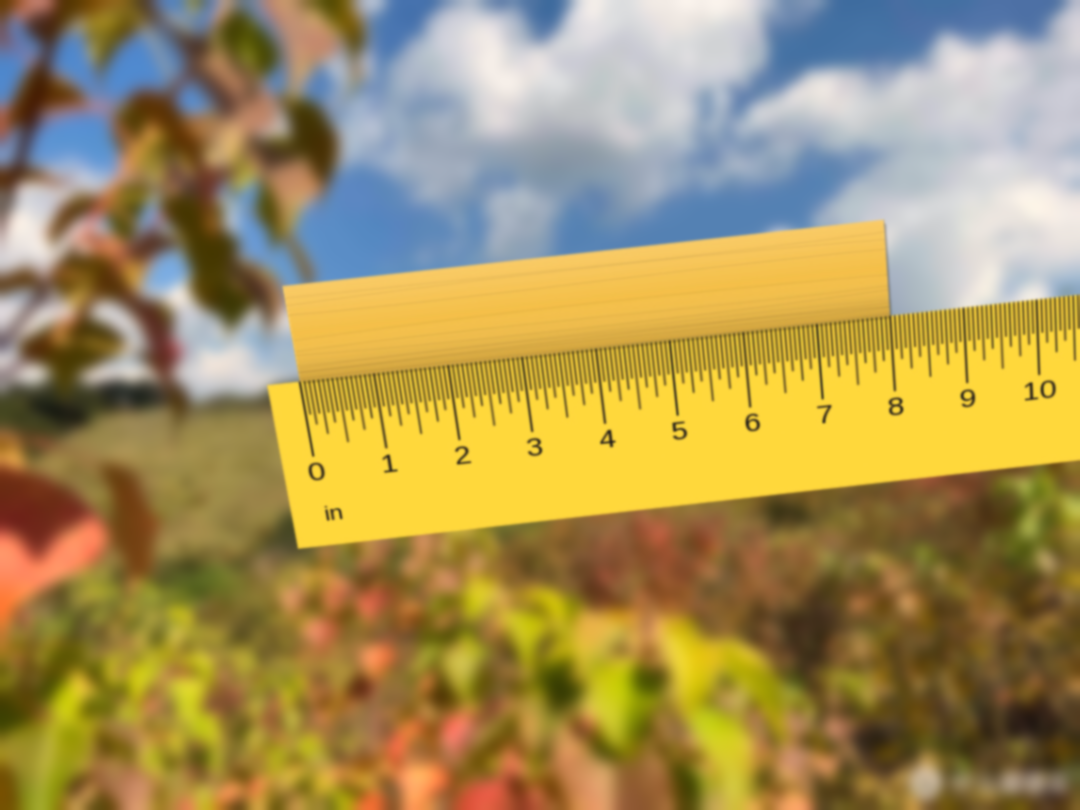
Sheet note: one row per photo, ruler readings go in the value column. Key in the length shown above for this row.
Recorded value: 8 in
